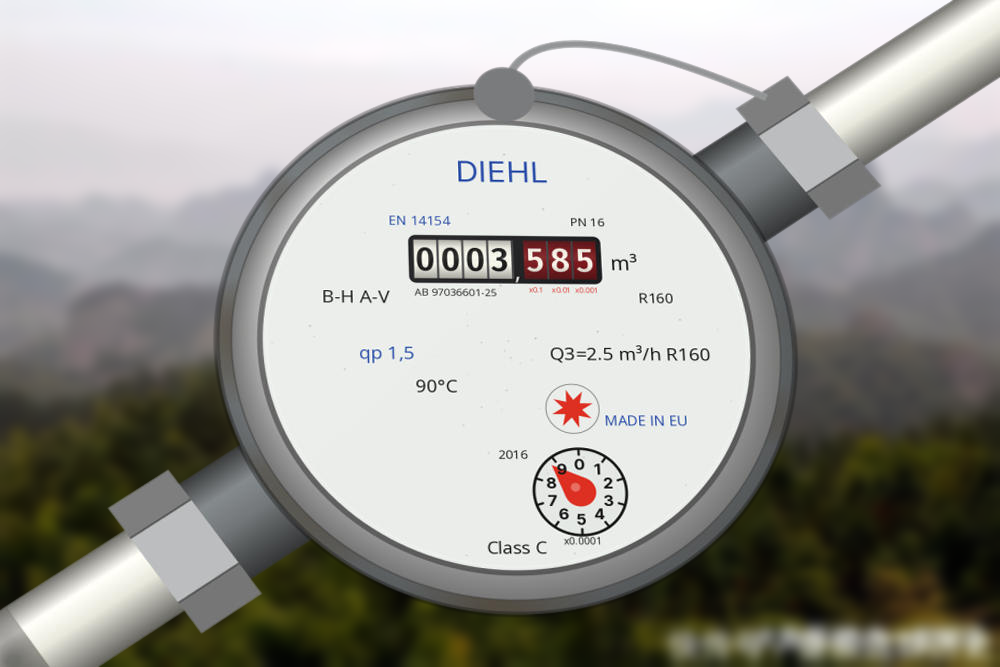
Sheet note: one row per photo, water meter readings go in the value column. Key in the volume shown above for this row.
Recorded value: 3.5858 m³
